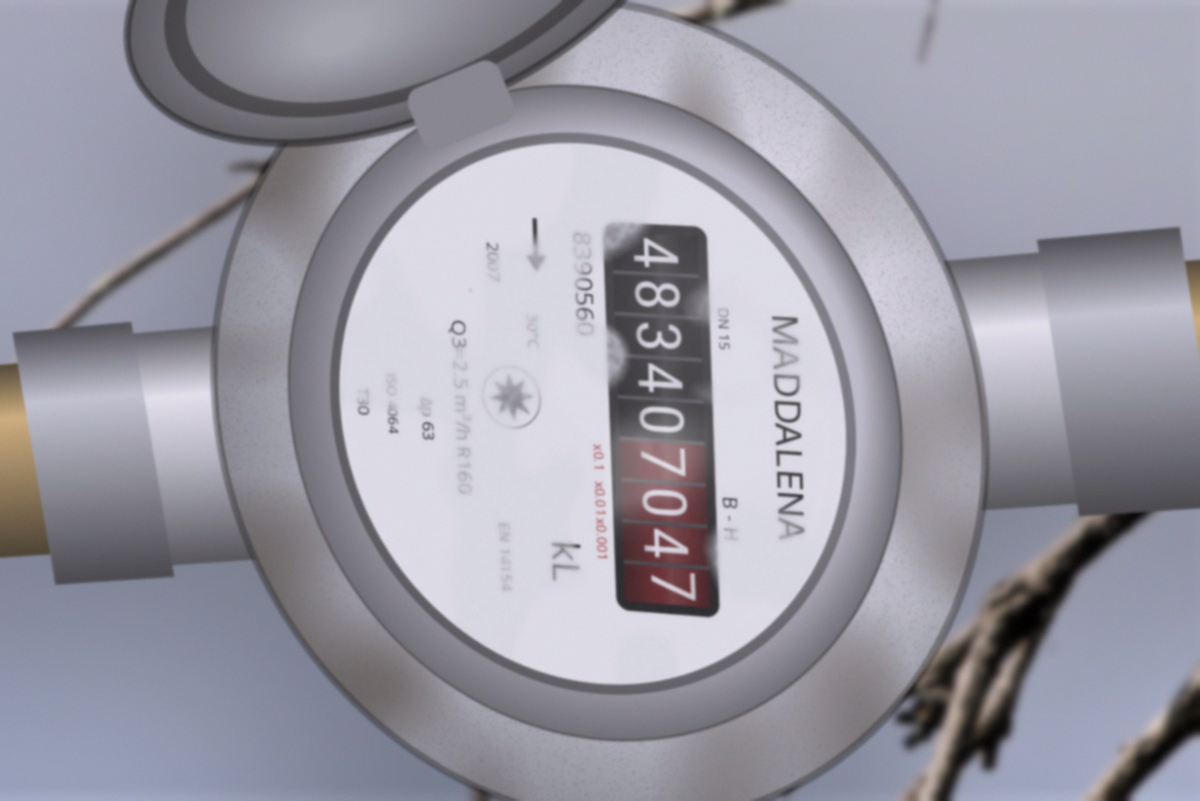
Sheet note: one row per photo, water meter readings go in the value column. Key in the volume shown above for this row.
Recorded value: 48340.7047 kL
